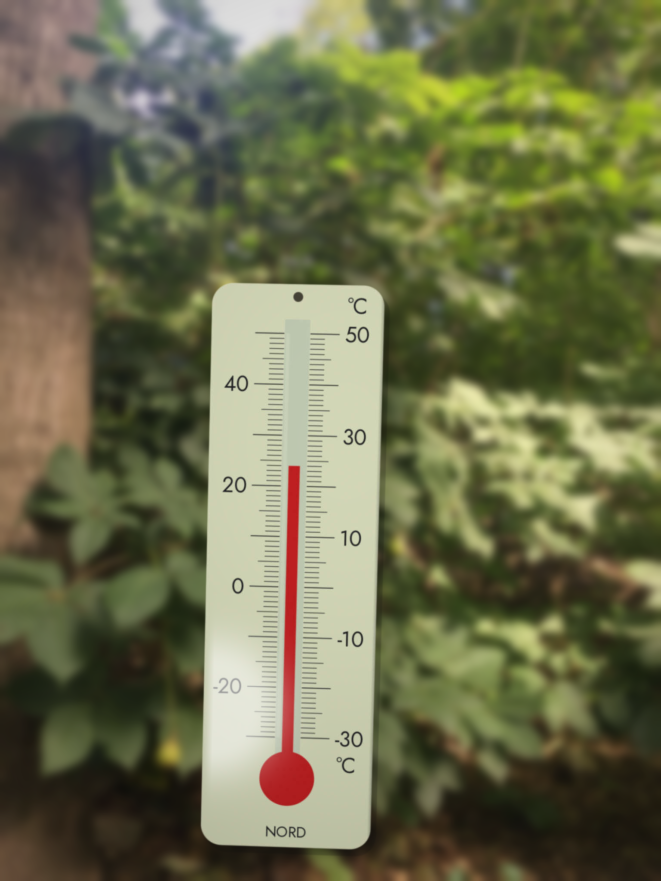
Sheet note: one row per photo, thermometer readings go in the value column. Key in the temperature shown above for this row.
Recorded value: 24 °C
